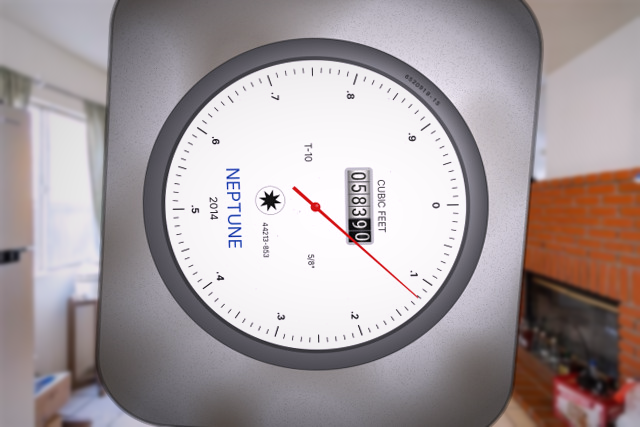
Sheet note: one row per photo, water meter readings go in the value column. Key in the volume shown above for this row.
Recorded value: 58390.12 ft³
